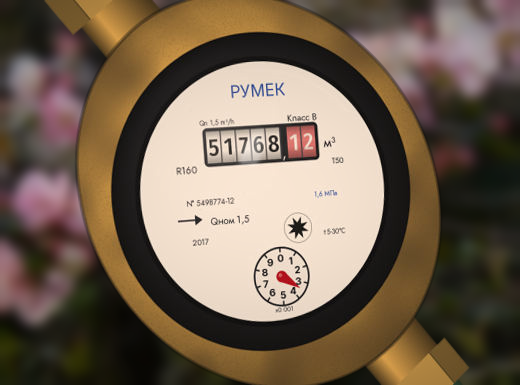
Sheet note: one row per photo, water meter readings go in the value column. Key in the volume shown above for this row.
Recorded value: 51768.123 m³
